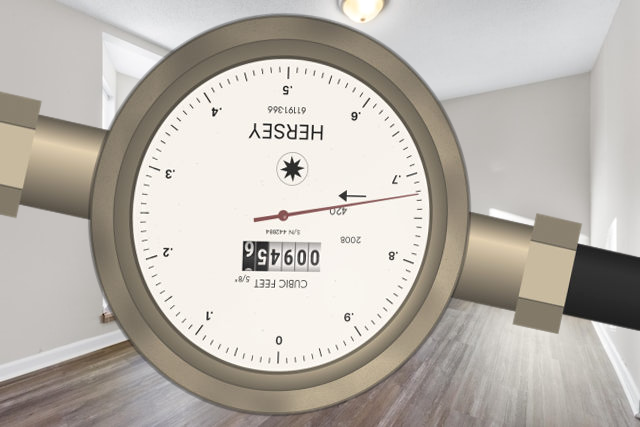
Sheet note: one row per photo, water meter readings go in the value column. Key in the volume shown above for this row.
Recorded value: 9455.72 ft³
